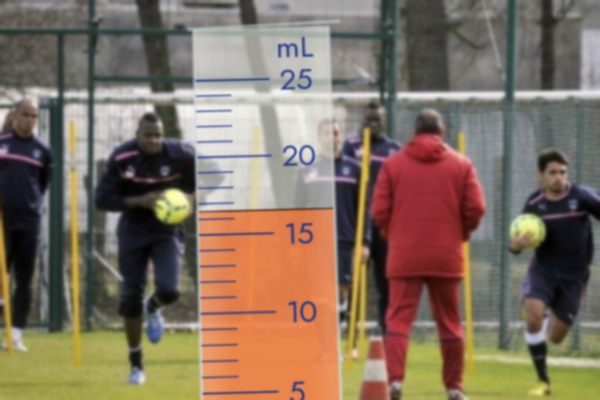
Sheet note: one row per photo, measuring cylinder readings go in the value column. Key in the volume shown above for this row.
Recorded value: 16.5 mL
